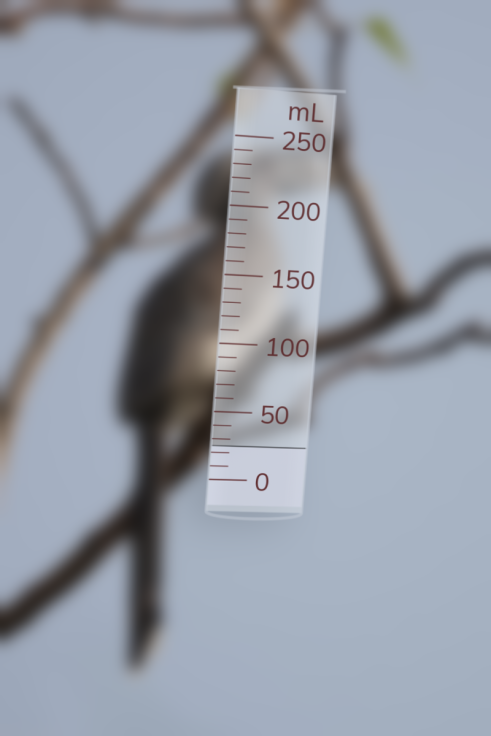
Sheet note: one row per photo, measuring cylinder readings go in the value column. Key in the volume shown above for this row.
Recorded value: 25 mL
